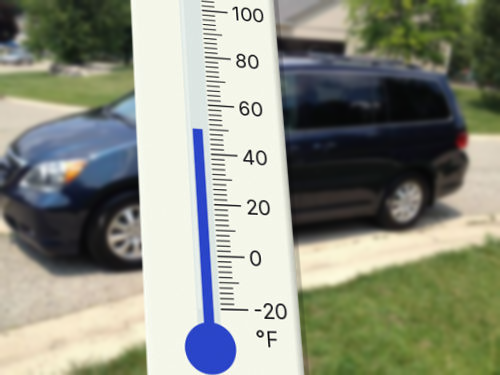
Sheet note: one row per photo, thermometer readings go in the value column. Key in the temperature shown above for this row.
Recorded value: 50 °F
